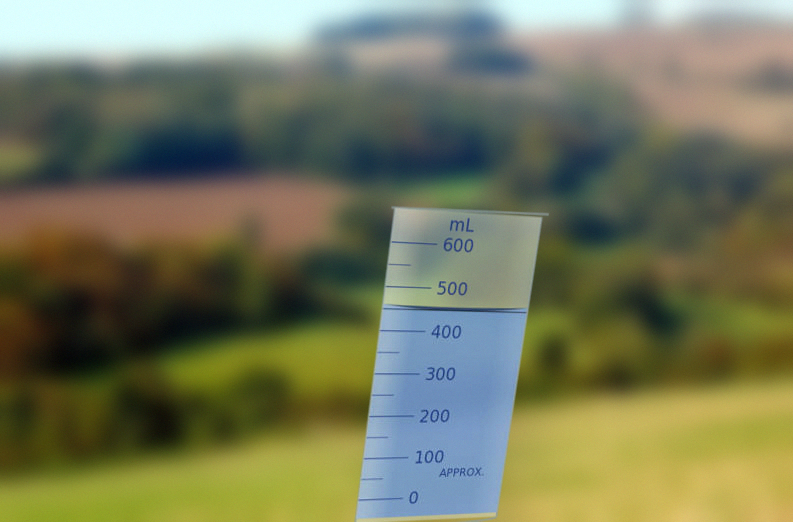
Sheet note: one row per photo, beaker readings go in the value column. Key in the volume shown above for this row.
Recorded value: 450 mL
